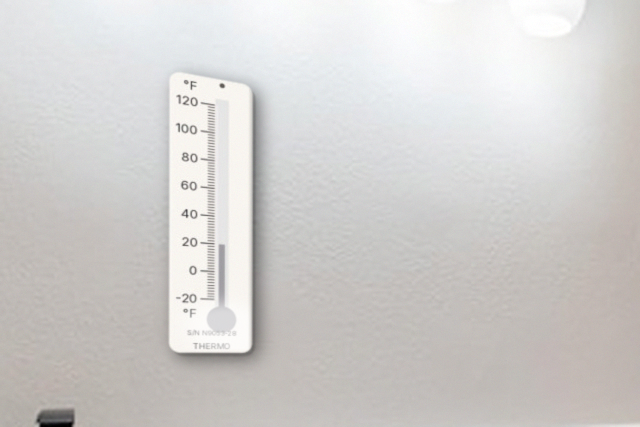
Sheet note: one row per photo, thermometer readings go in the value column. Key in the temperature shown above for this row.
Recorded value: 20 °F
